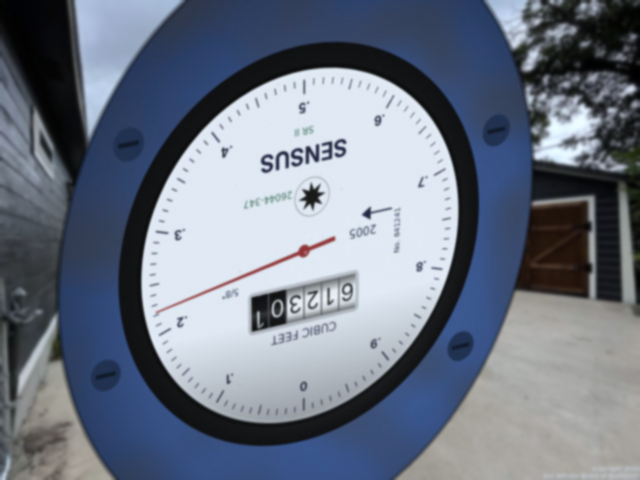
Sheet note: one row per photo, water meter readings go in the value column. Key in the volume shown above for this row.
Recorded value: 612301.22 ft³
